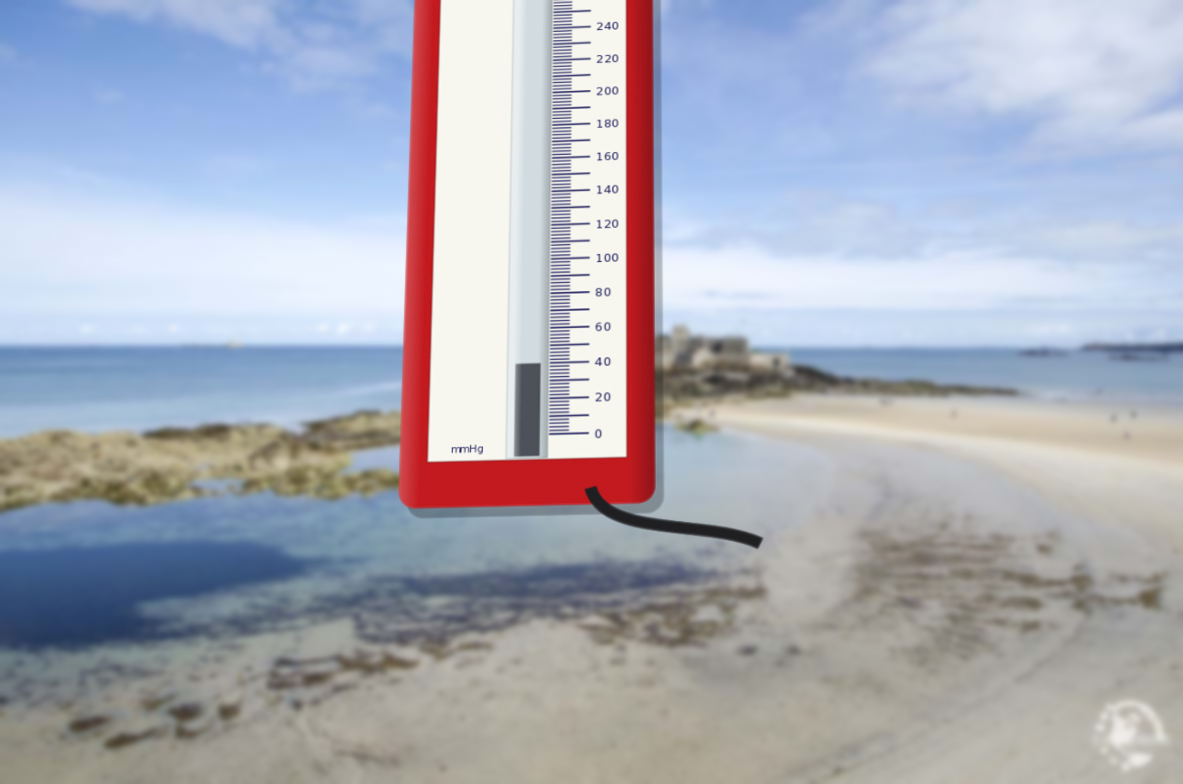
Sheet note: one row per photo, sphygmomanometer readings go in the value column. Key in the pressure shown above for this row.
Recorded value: 40 mmHg
